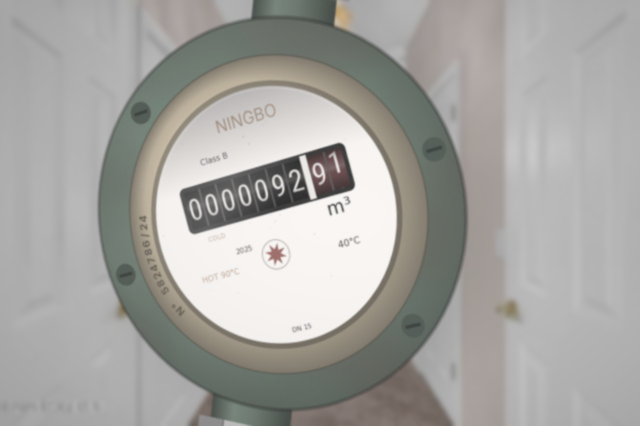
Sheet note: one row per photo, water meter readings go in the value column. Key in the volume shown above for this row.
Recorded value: 92.91 m³
